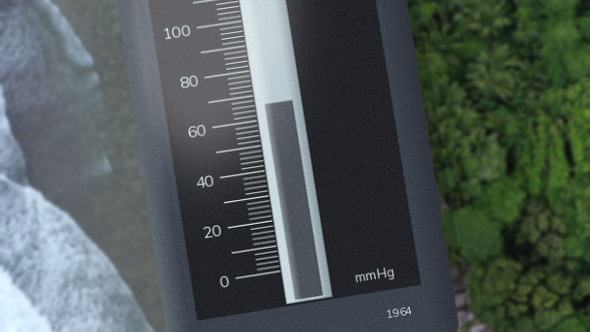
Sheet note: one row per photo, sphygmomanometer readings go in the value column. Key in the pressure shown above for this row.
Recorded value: 66 mmHg
